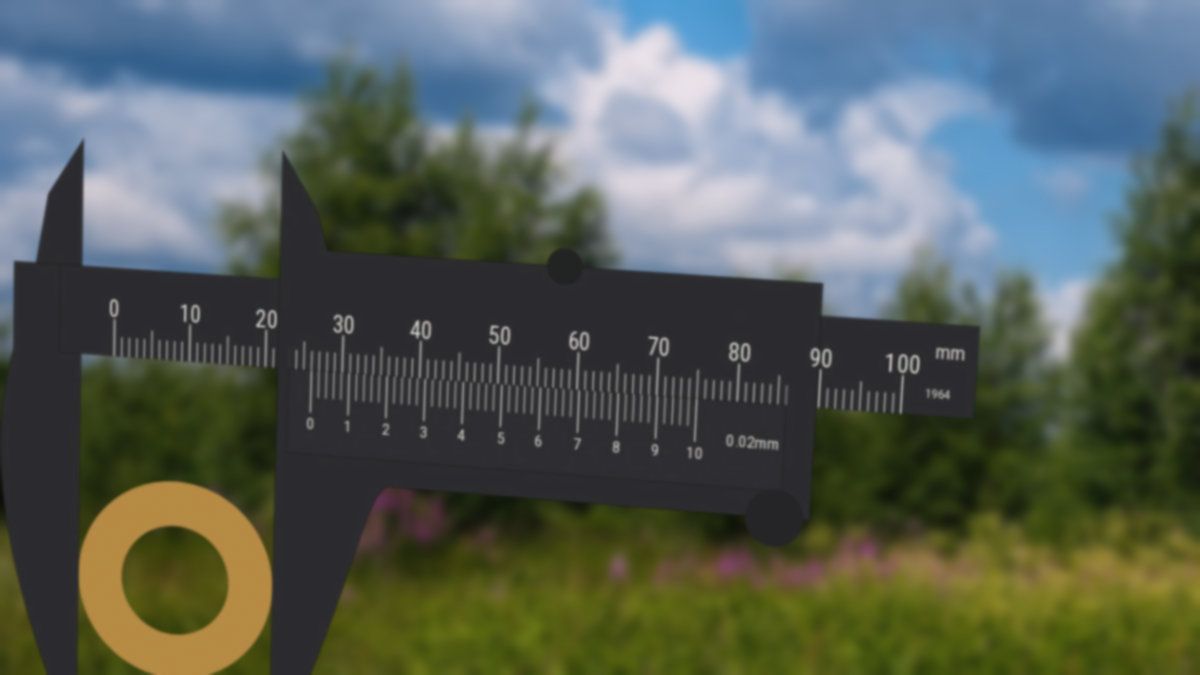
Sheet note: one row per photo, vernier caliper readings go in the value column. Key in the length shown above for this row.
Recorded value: 26.0 mm
